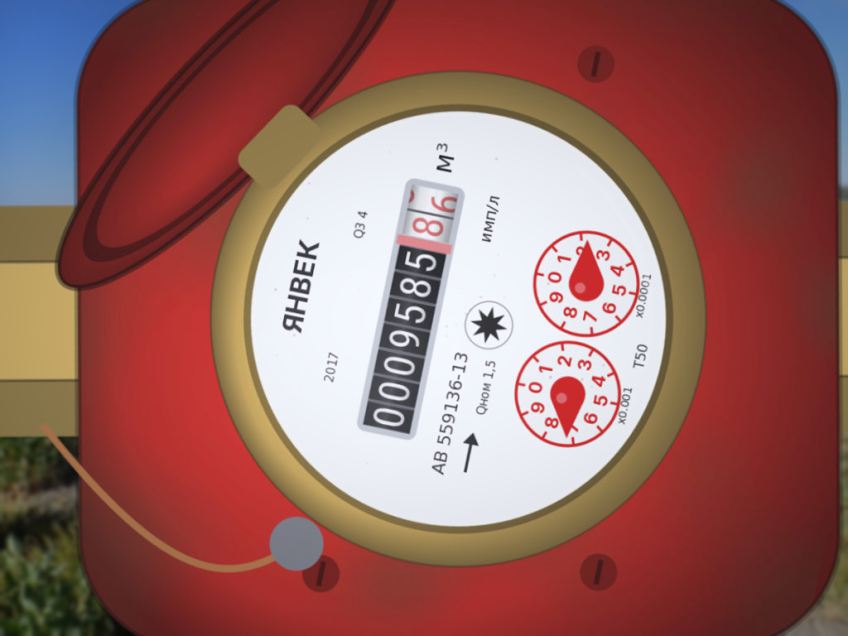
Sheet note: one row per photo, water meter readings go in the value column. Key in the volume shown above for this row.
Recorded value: 9585.8572 m³
